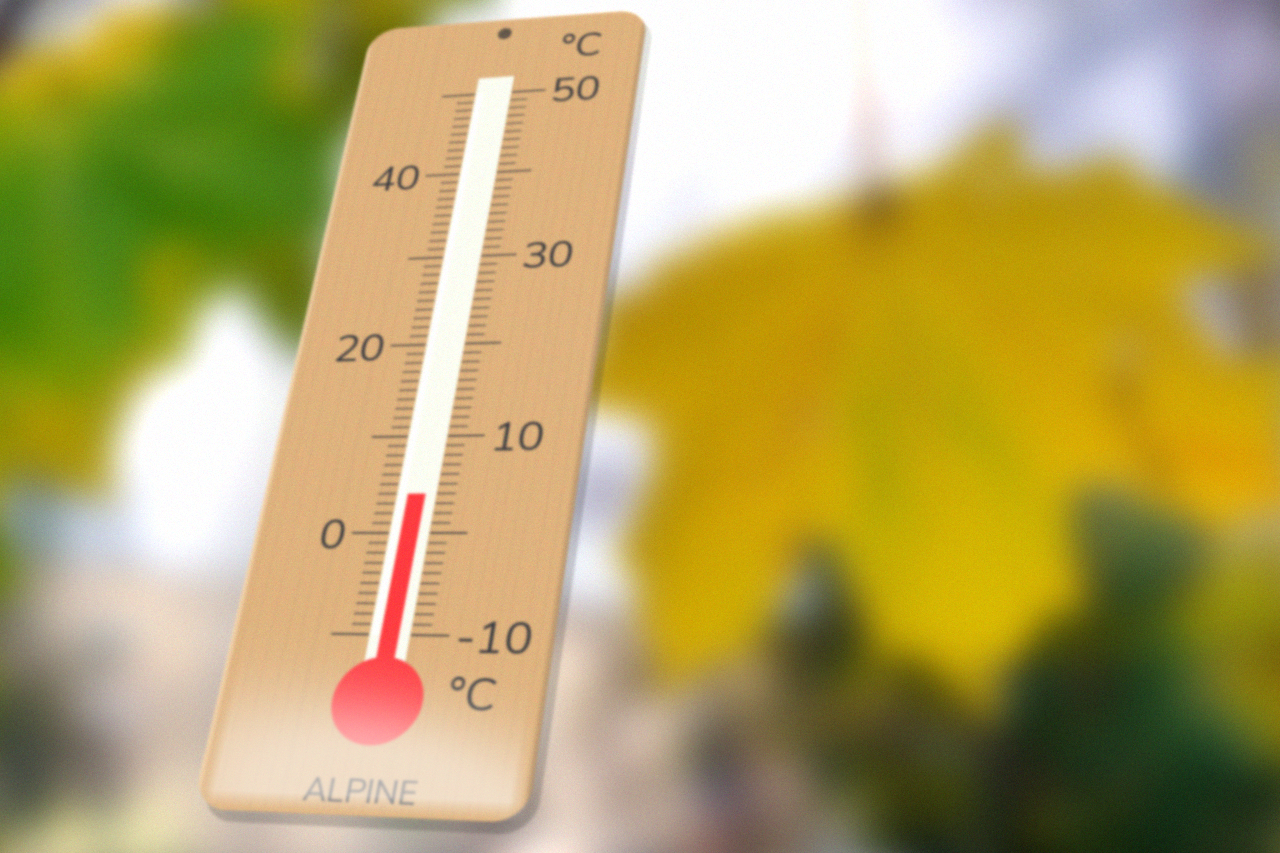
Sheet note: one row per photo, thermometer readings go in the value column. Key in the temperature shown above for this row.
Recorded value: 4 °C
